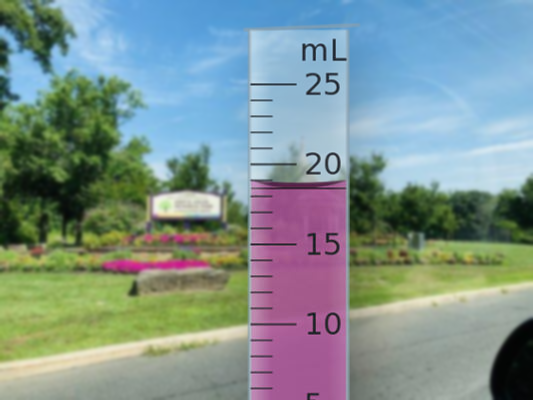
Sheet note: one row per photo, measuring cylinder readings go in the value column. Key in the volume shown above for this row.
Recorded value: 18.5 mL
